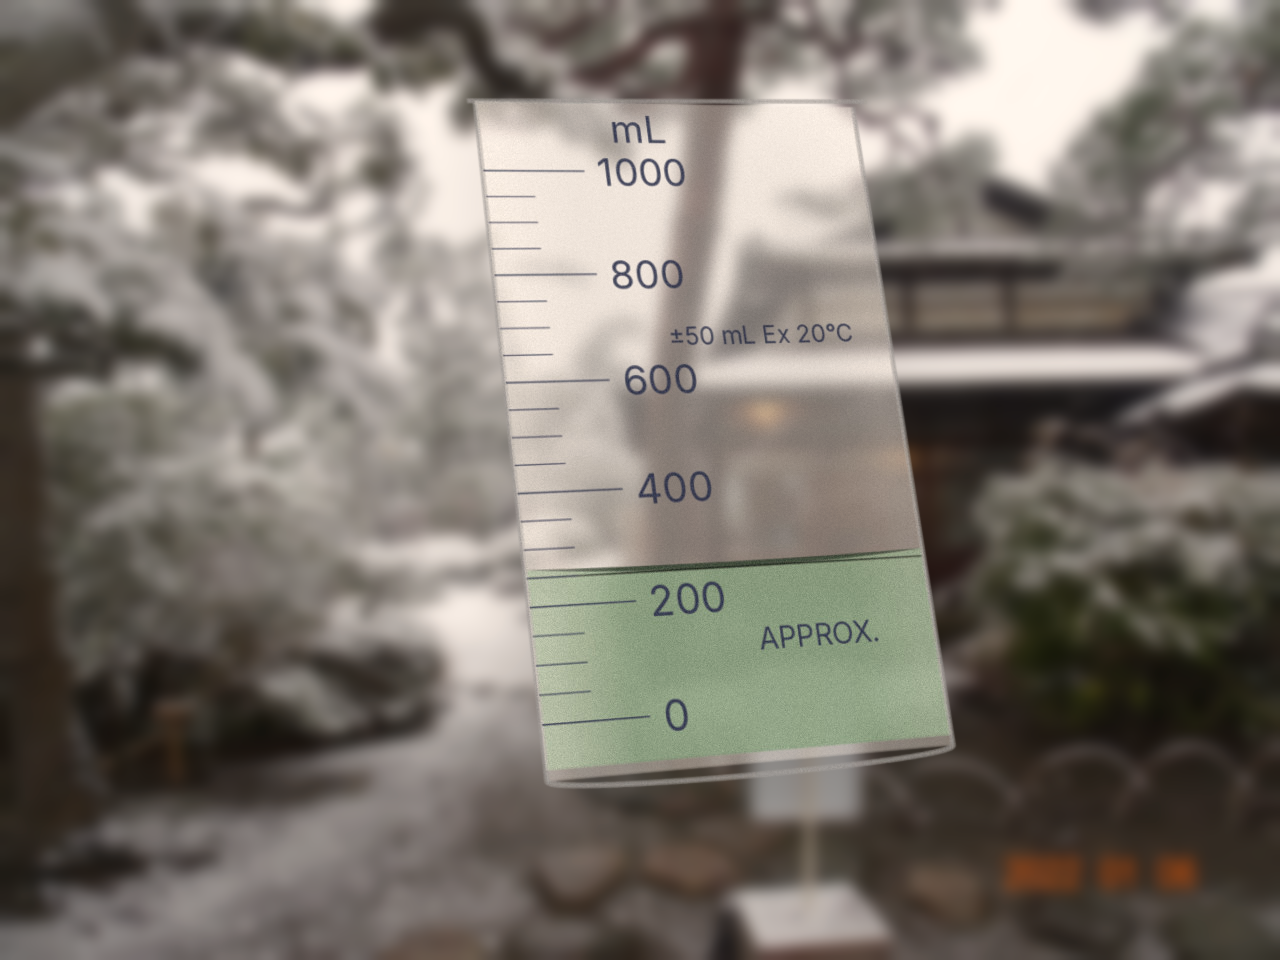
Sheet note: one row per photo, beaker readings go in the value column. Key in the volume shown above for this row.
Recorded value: 250 mL
